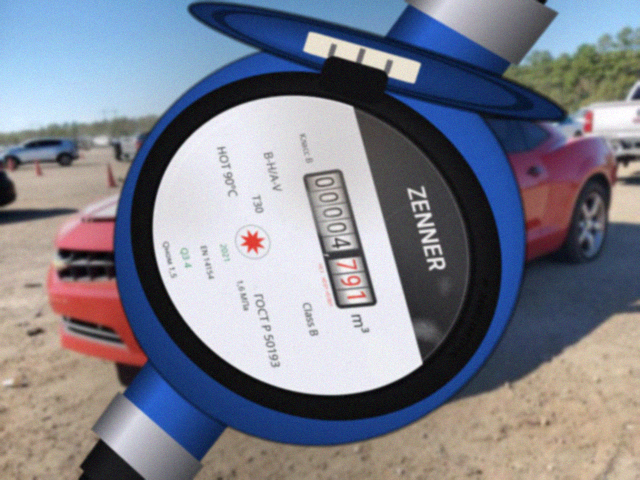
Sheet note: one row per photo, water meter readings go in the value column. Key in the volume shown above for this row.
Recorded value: 4.791 m³
